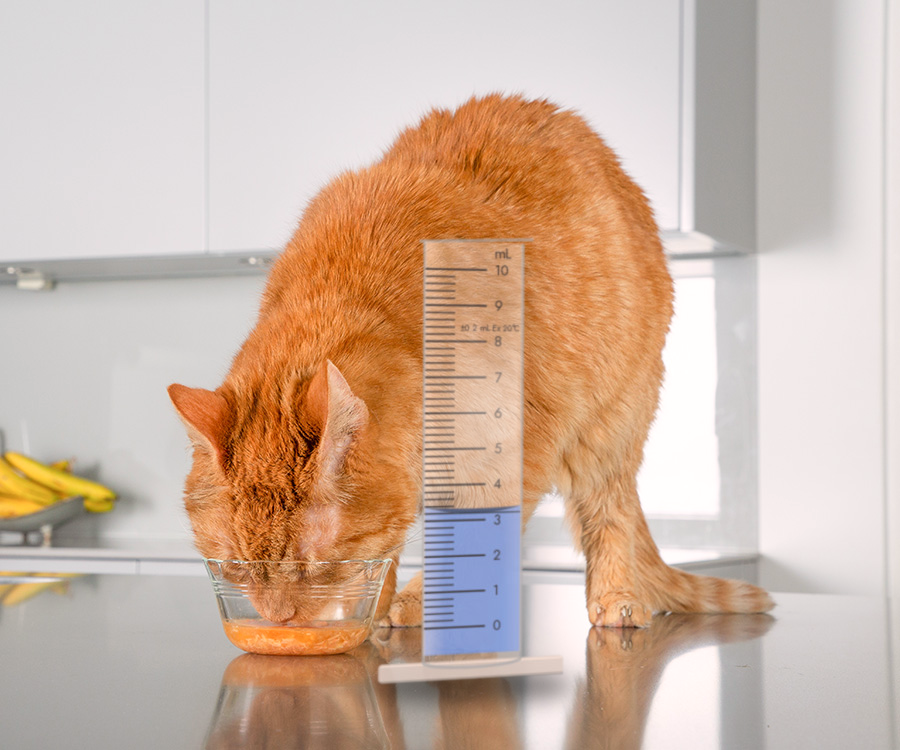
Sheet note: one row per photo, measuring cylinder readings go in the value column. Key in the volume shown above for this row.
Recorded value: 3.2 mL
